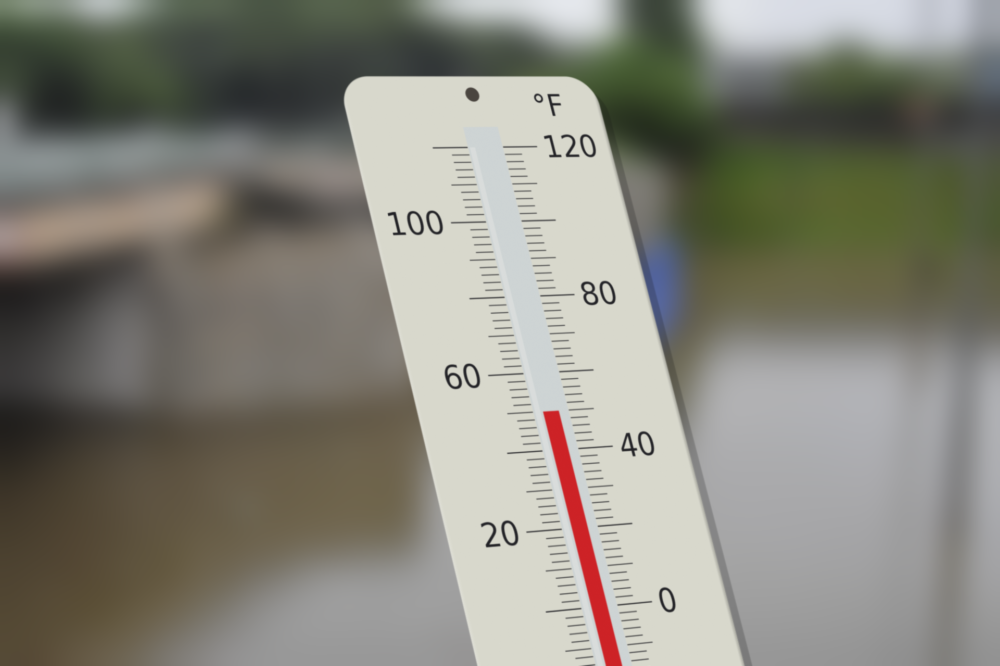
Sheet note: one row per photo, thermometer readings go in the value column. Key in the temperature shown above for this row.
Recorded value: 50 °F
